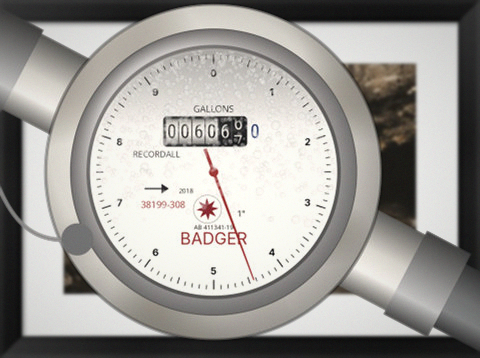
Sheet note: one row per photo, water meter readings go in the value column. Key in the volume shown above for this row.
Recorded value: 60664.4 gal
